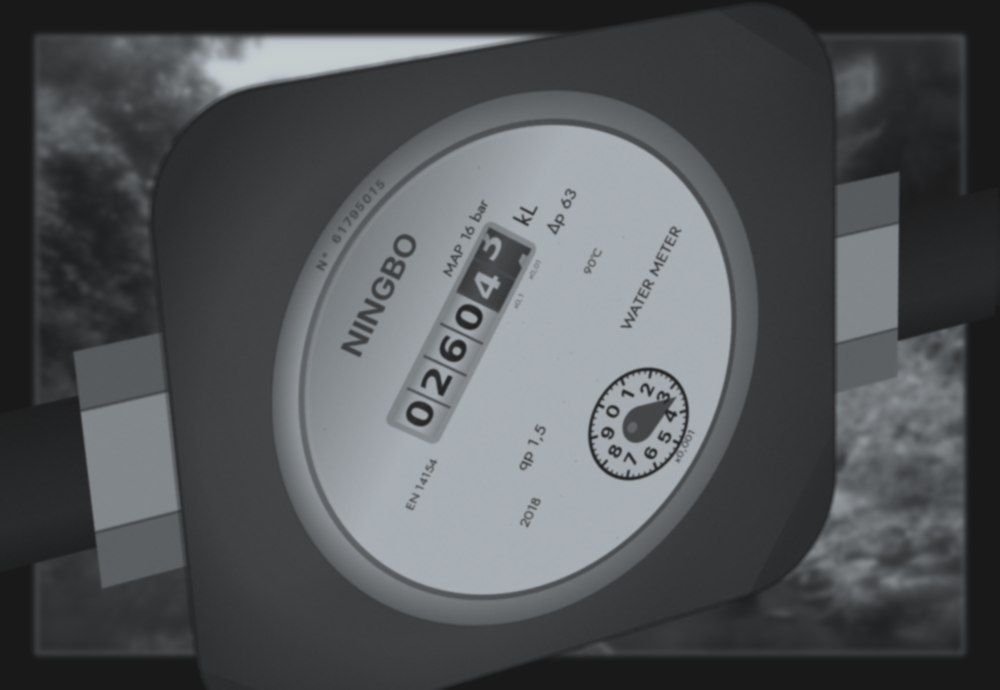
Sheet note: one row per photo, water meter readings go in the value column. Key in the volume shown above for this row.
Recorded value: 260.433 kL
